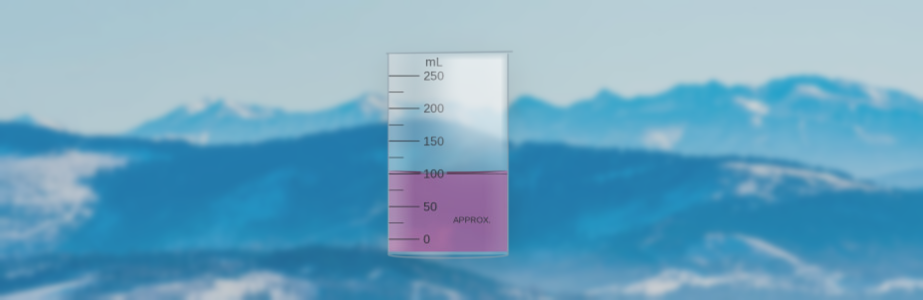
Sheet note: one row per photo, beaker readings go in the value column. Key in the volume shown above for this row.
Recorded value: 100 mL
